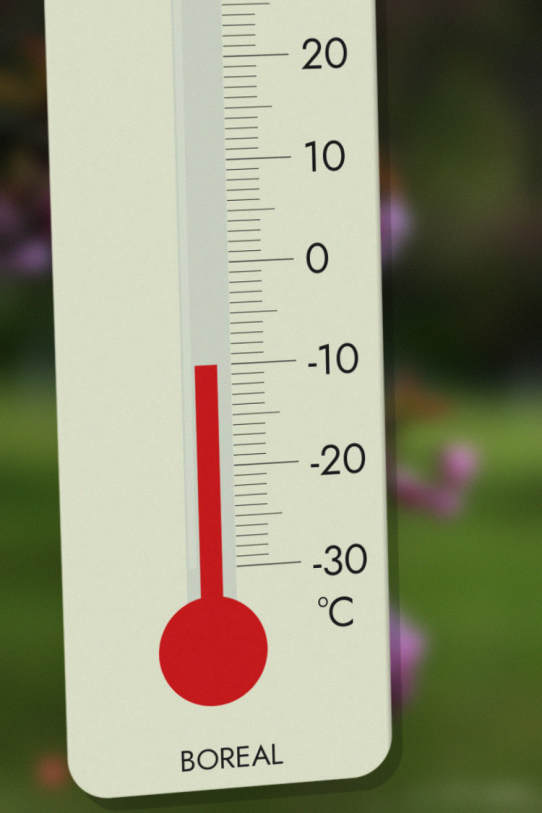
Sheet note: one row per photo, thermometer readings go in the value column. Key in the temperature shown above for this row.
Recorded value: -10 °C
